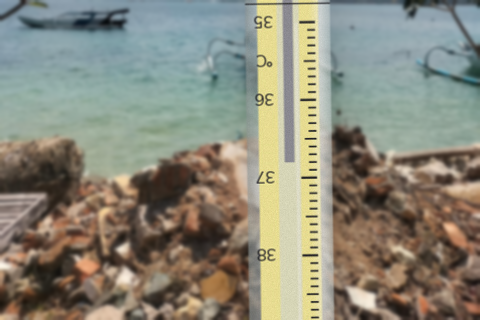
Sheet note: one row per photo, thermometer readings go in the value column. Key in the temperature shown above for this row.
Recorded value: 36.8 °C
